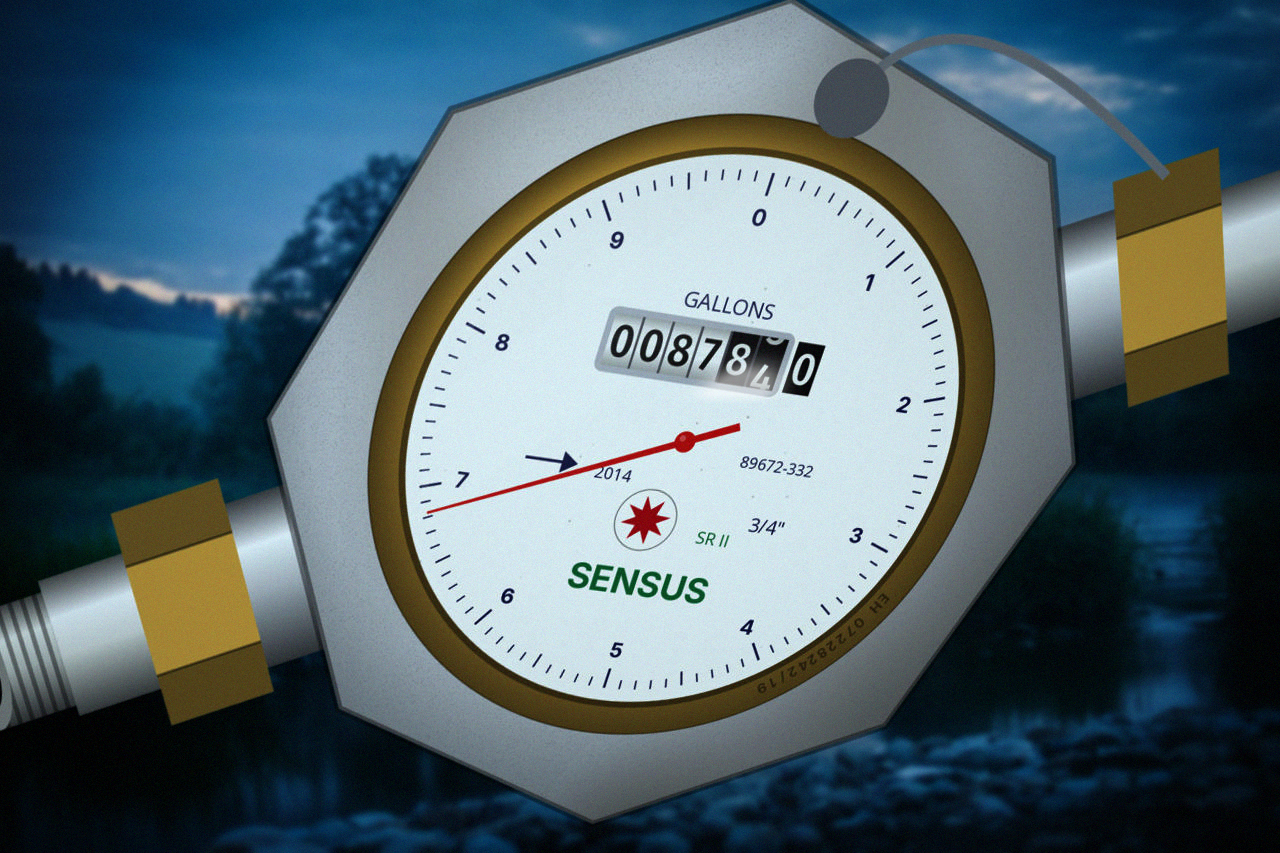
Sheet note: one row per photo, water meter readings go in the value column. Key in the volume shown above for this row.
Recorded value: 87836.8 gal
